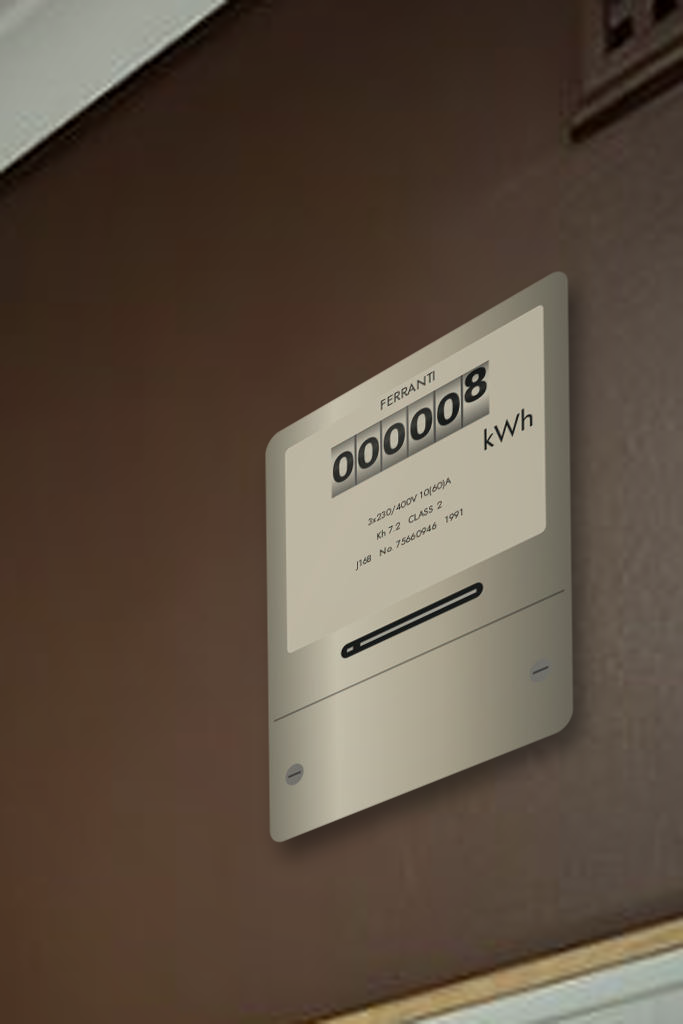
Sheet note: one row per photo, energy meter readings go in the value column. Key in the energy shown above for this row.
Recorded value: 8 kWh
